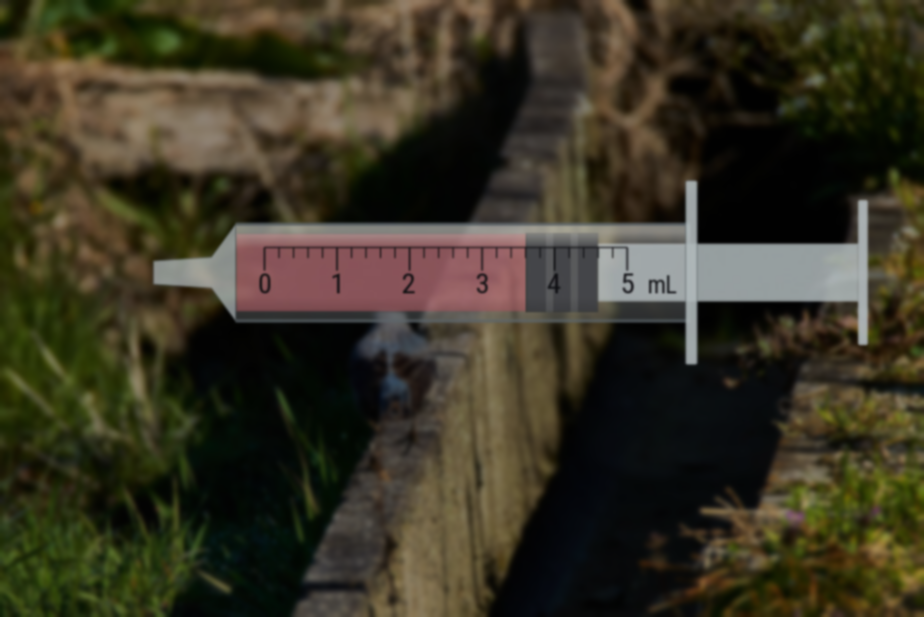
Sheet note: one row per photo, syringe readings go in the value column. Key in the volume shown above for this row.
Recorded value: 3.6 mL
